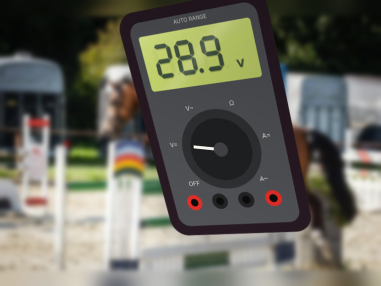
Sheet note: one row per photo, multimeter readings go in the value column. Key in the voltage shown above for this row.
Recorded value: 28.9 V
